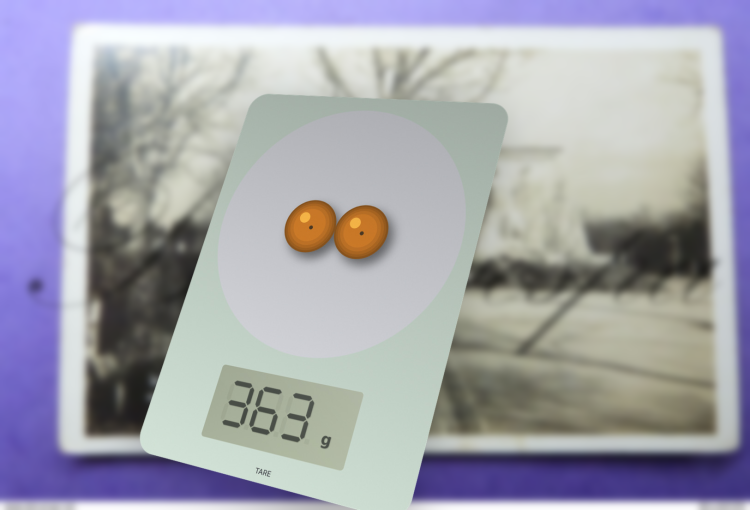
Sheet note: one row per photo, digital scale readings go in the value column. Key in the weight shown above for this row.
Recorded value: 363 g
